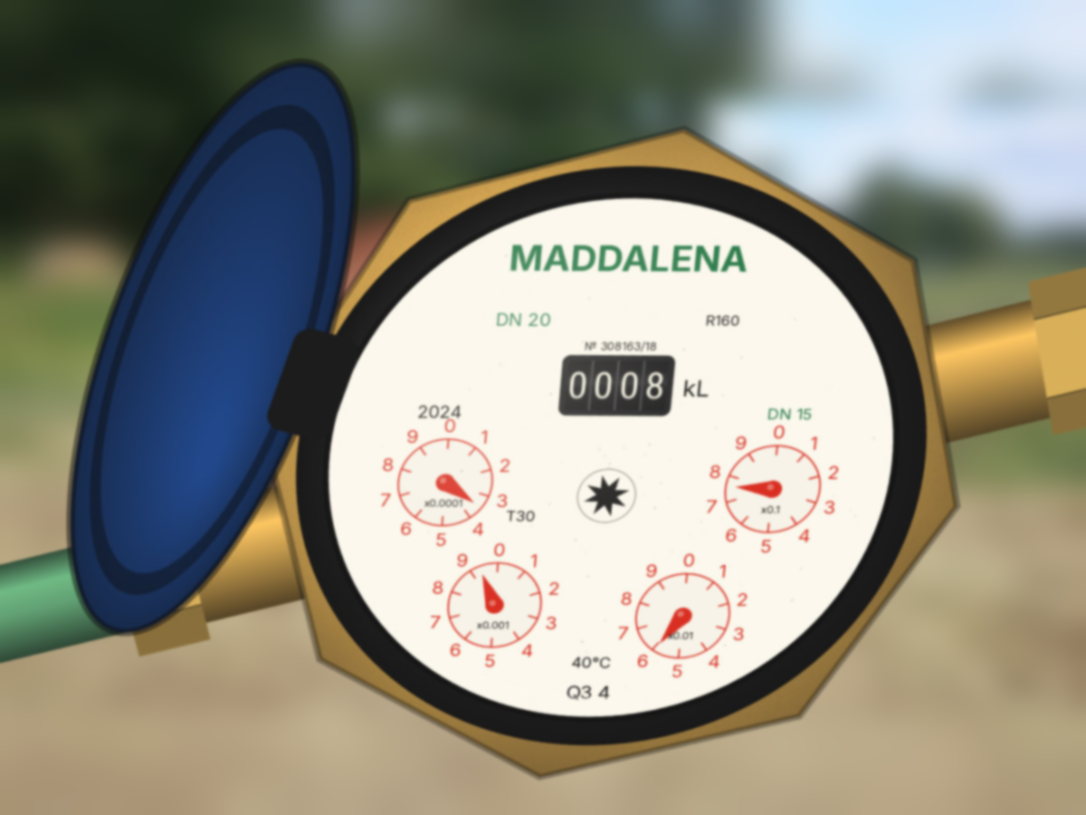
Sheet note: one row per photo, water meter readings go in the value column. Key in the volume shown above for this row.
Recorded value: 8.7593 kL
